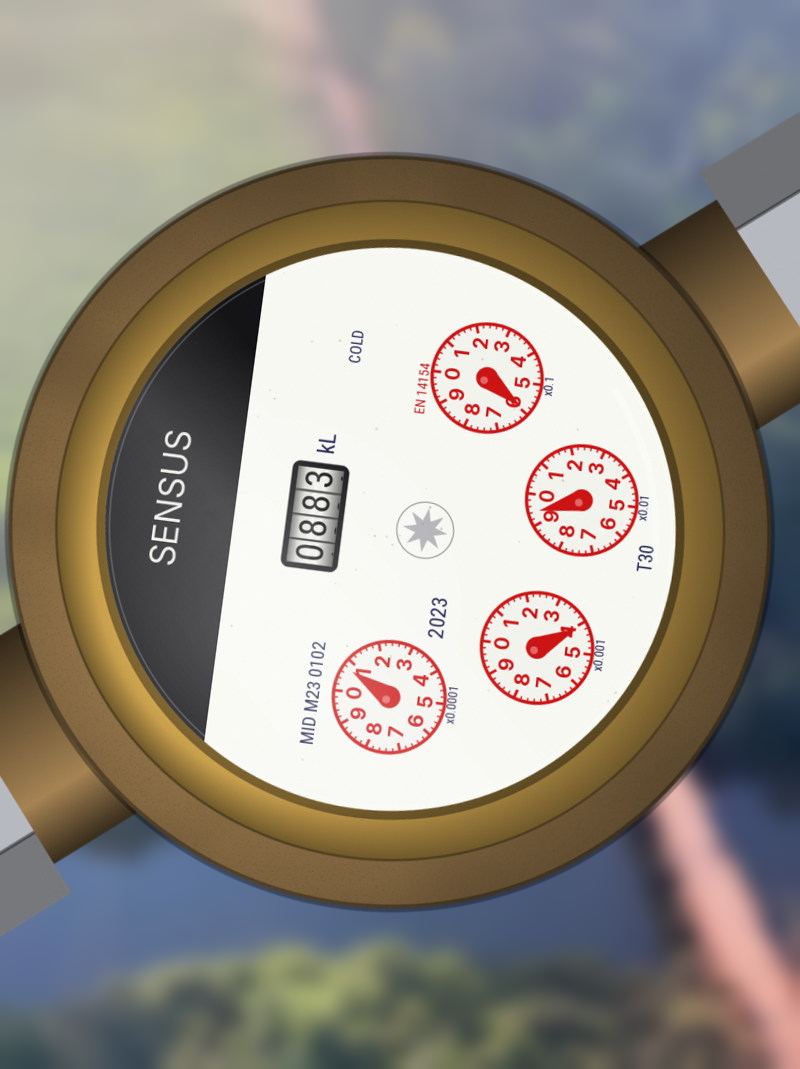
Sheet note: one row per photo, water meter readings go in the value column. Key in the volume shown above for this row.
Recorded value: 883.5940 kL
